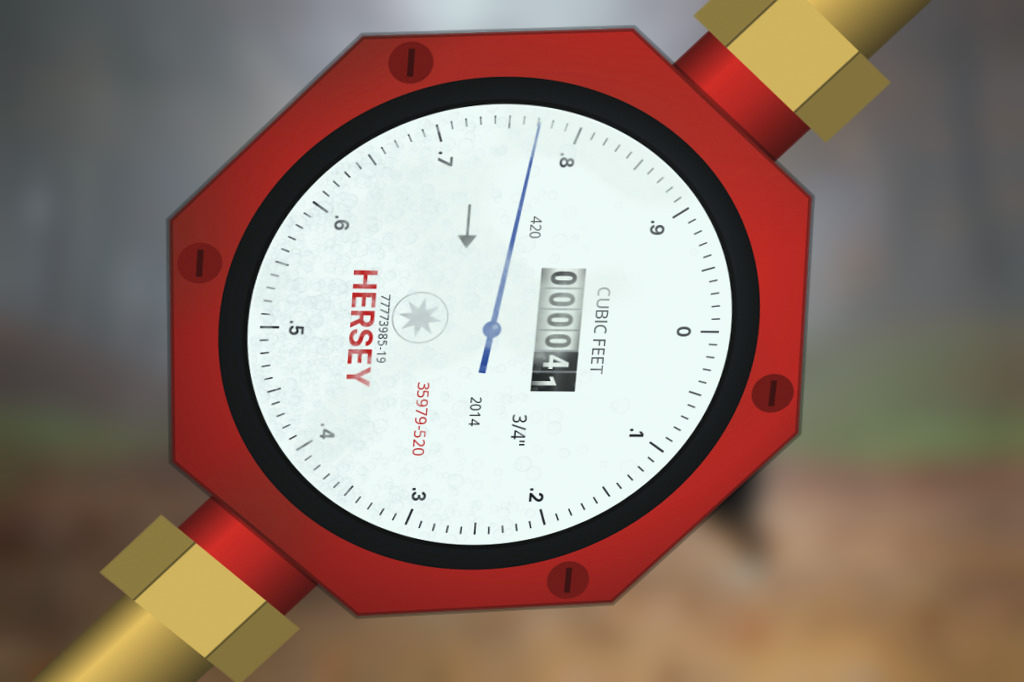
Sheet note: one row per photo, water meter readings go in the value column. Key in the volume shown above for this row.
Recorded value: 40.77 ft³
